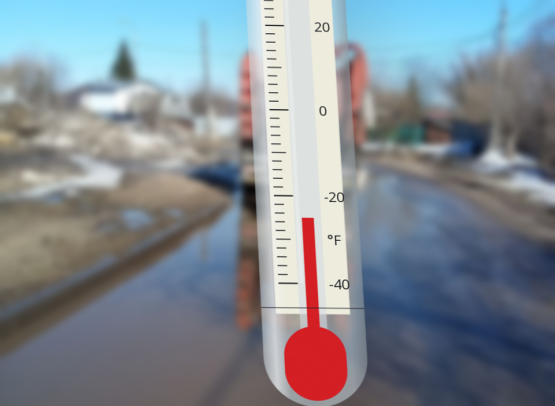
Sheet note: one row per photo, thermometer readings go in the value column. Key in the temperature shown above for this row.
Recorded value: -25 °F
